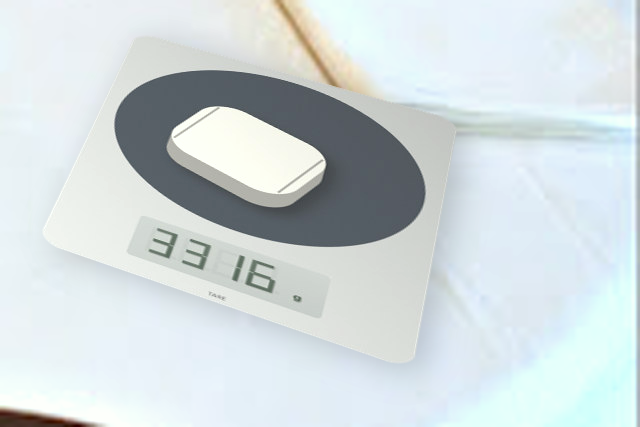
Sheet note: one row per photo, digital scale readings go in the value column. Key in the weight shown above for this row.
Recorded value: 3316 g
